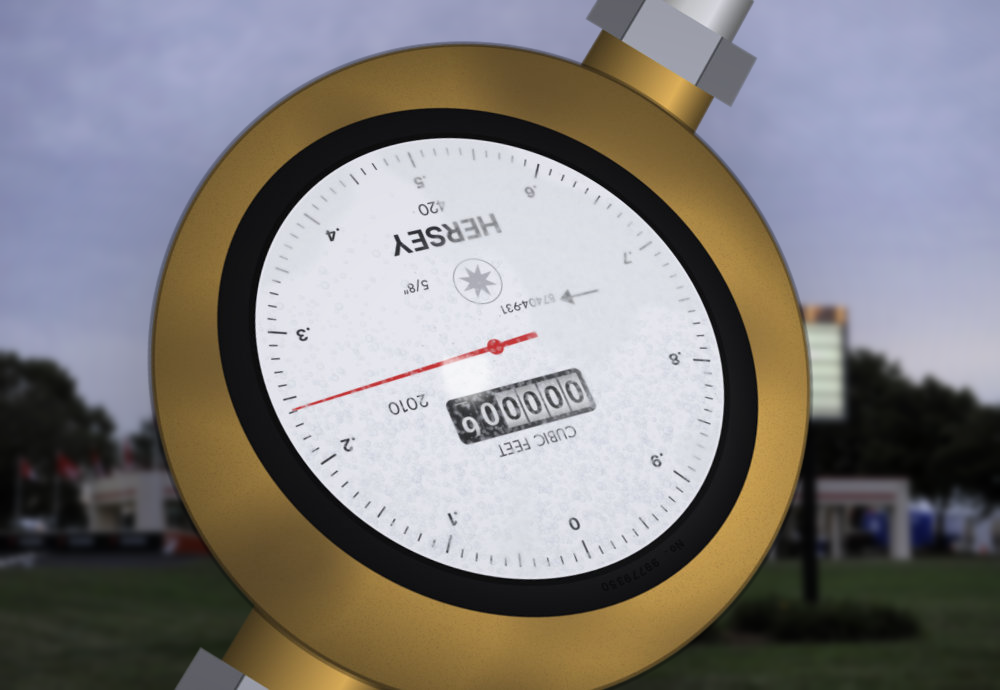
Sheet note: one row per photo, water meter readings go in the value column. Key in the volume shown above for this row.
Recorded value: 6.24 ft³
